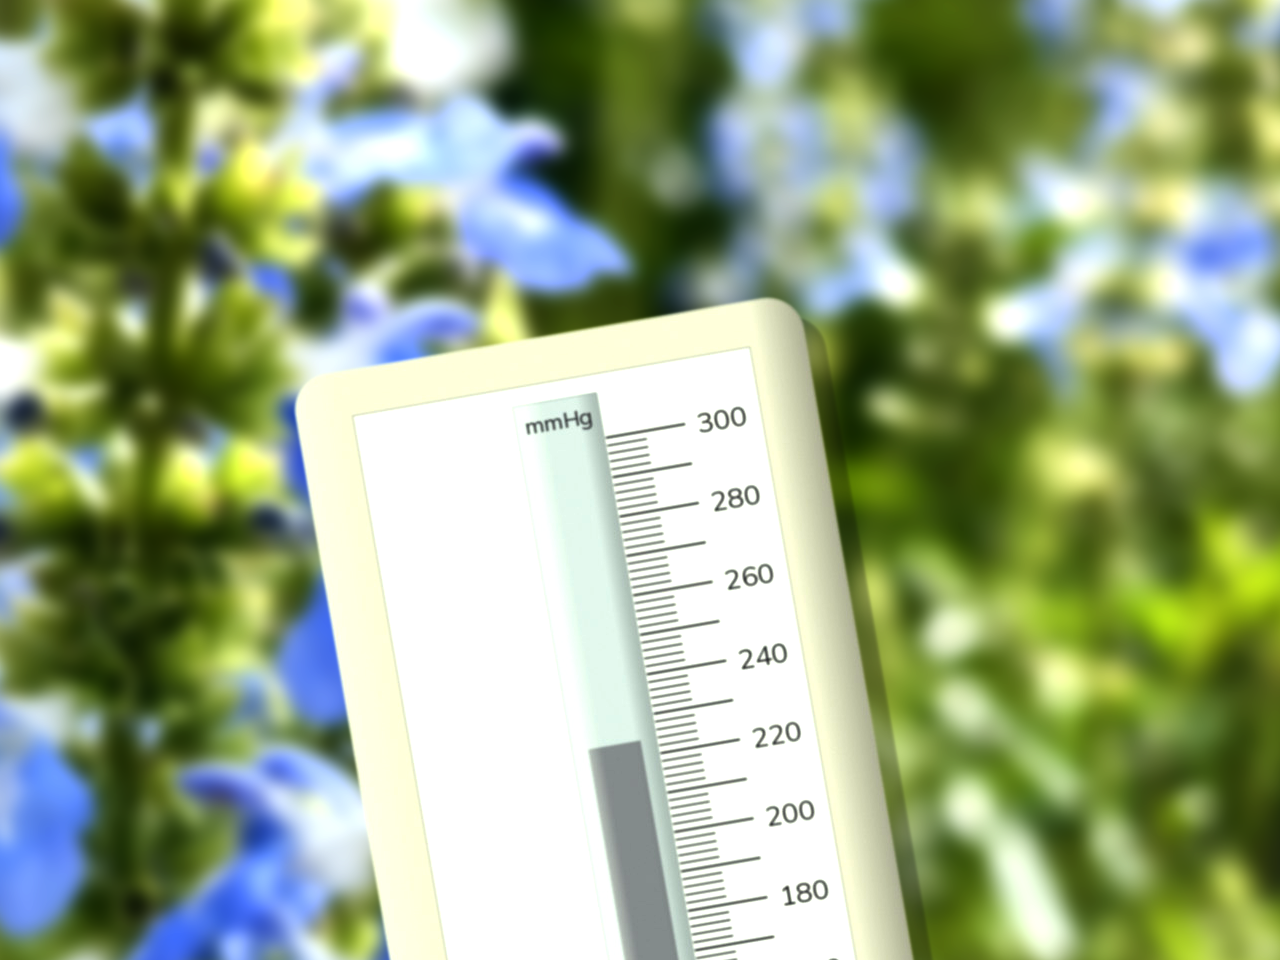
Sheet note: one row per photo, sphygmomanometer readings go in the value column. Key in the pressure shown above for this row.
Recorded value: 224 mmHg
